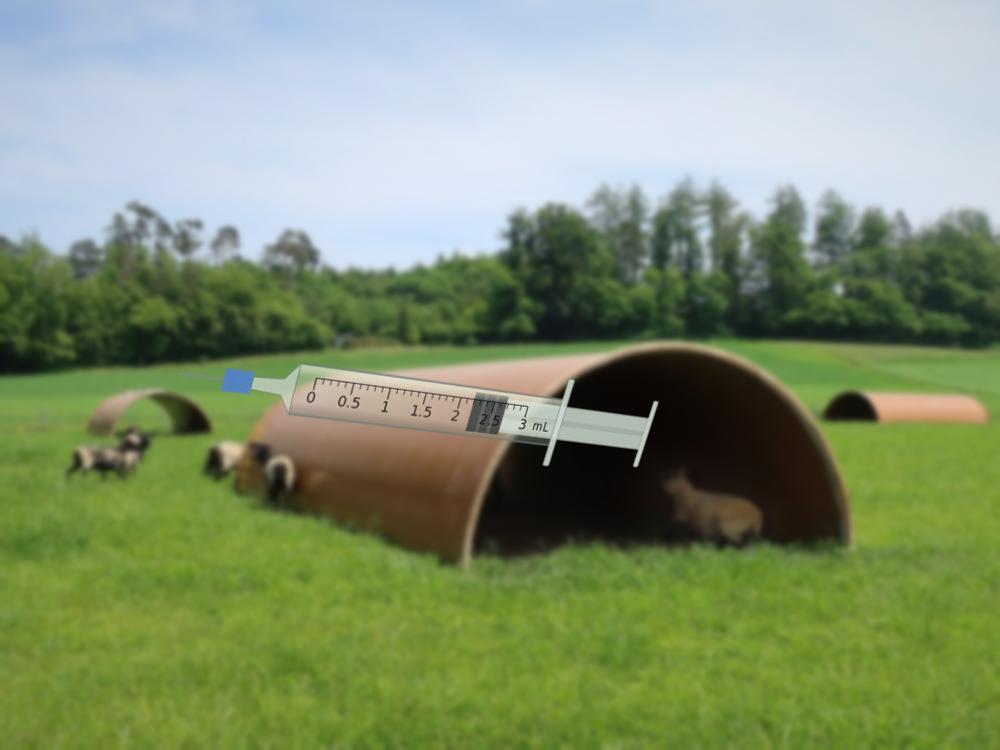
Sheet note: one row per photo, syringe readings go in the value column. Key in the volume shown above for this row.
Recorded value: 2.2 mL
